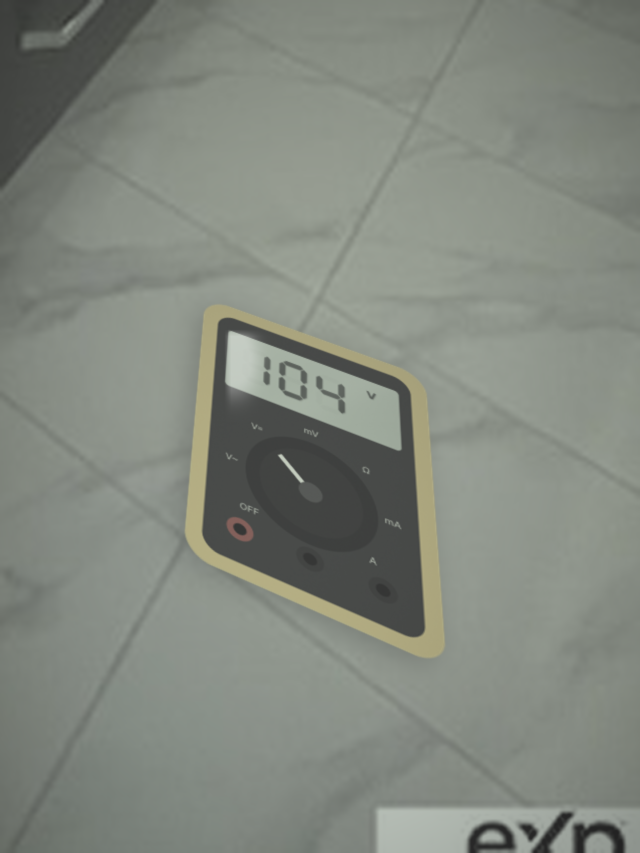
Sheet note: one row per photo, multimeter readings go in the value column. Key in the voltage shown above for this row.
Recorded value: 104 V
